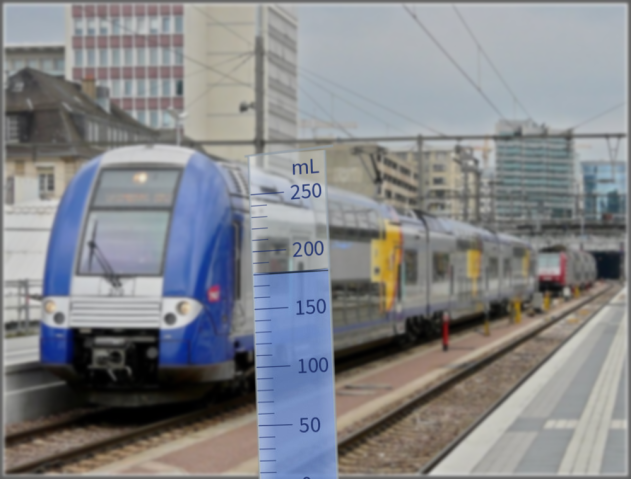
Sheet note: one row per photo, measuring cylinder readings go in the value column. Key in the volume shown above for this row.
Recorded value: 180 mL
